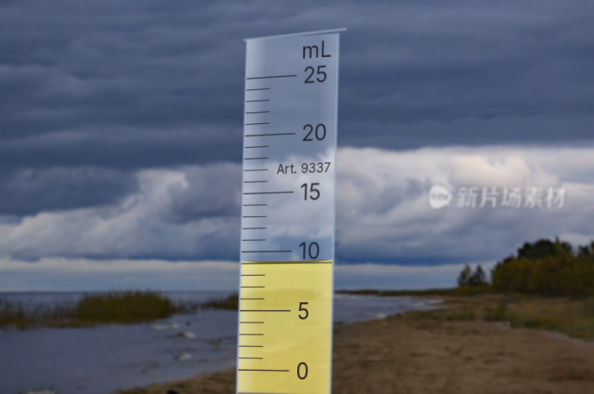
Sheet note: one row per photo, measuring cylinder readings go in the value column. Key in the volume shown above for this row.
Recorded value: 9 mL
